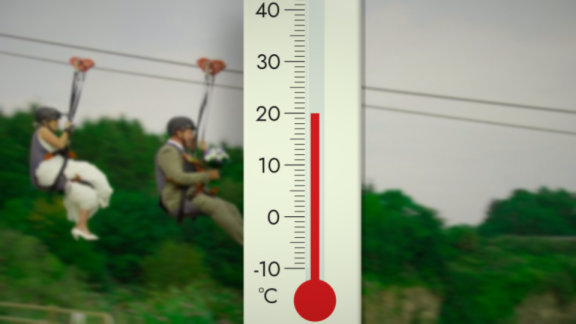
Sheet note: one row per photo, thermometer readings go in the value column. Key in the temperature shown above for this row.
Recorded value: 20 °C
